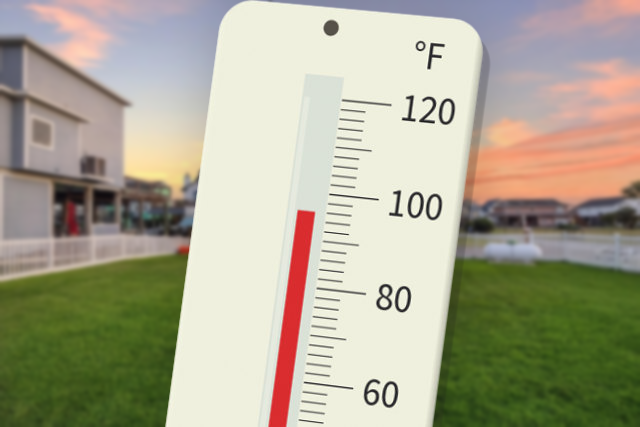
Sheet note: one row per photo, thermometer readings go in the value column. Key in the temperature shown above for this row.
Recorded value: 96 °F
